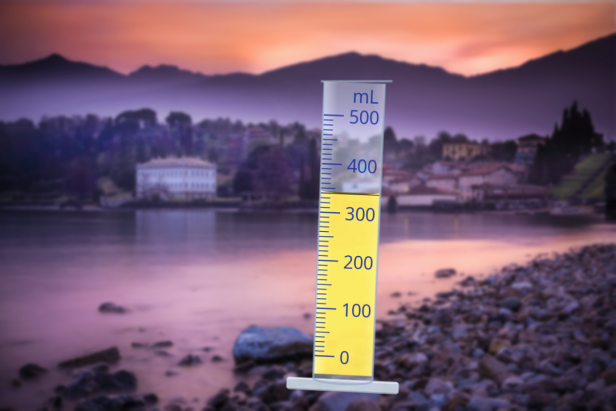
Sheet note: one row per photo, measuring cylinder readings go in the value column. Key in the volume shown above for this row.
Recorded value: 340 mL
